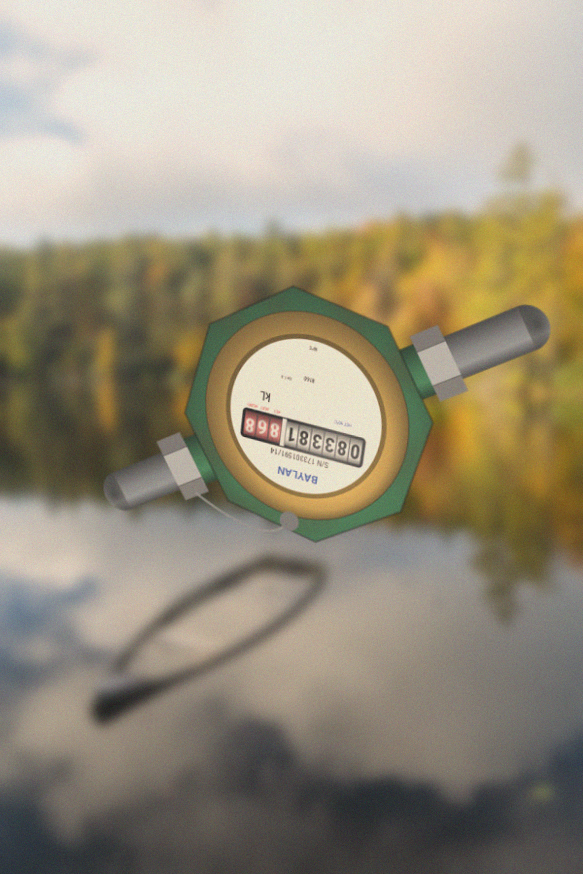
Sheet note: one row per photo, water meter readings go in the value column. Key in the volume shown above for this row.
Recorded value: 83381.868 kL
